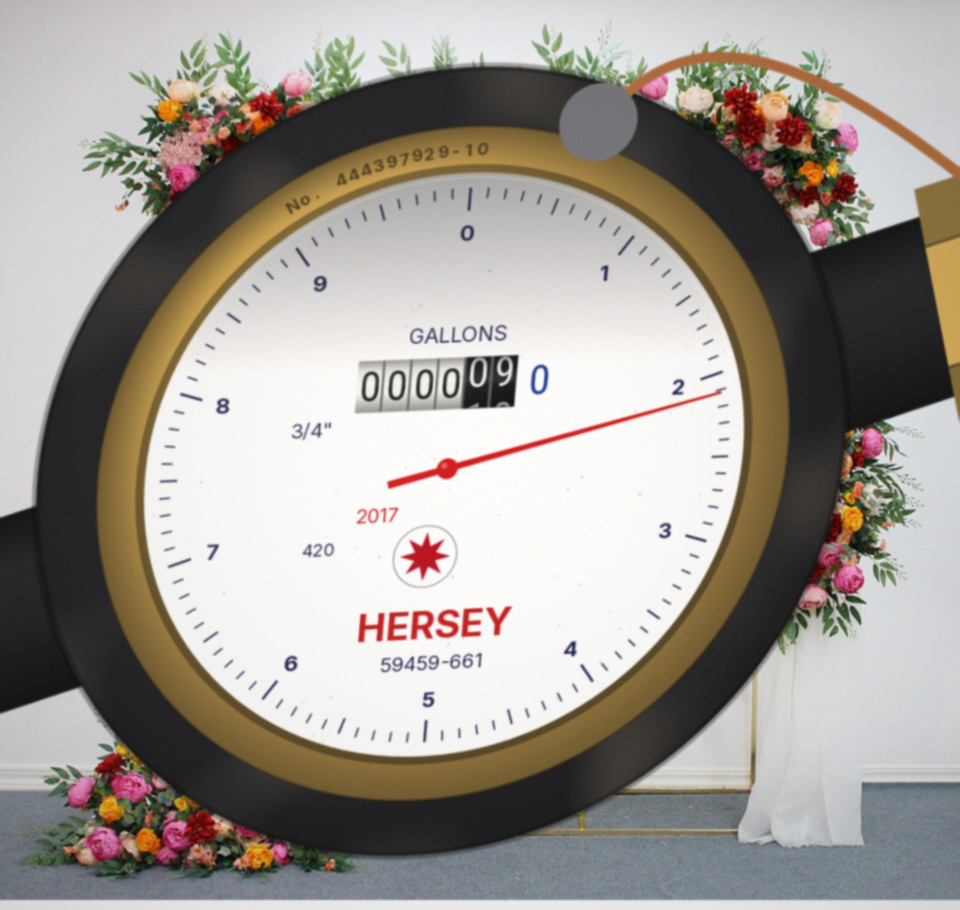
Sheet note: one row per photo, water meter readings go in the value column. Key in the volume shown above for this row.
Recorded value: 92.1 gal
